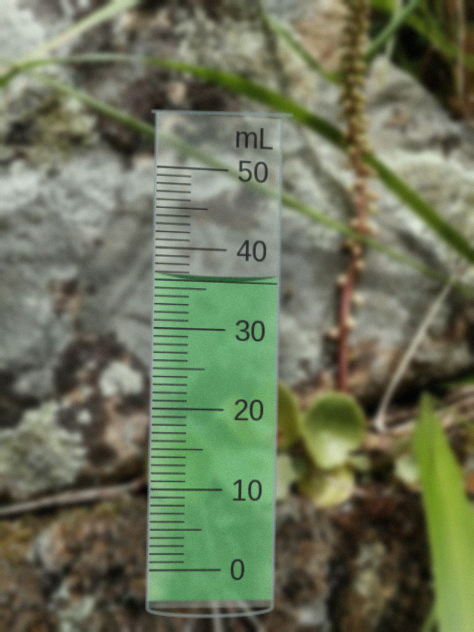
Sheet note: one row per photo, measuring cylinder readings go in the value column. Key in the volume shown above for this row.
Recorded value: 36 mL
